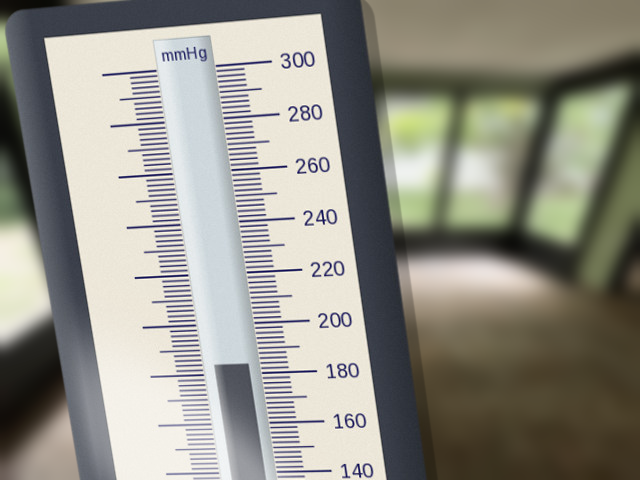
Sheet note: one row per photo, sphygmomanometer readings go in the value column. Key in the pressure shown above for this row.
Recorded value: 184 mmHg
